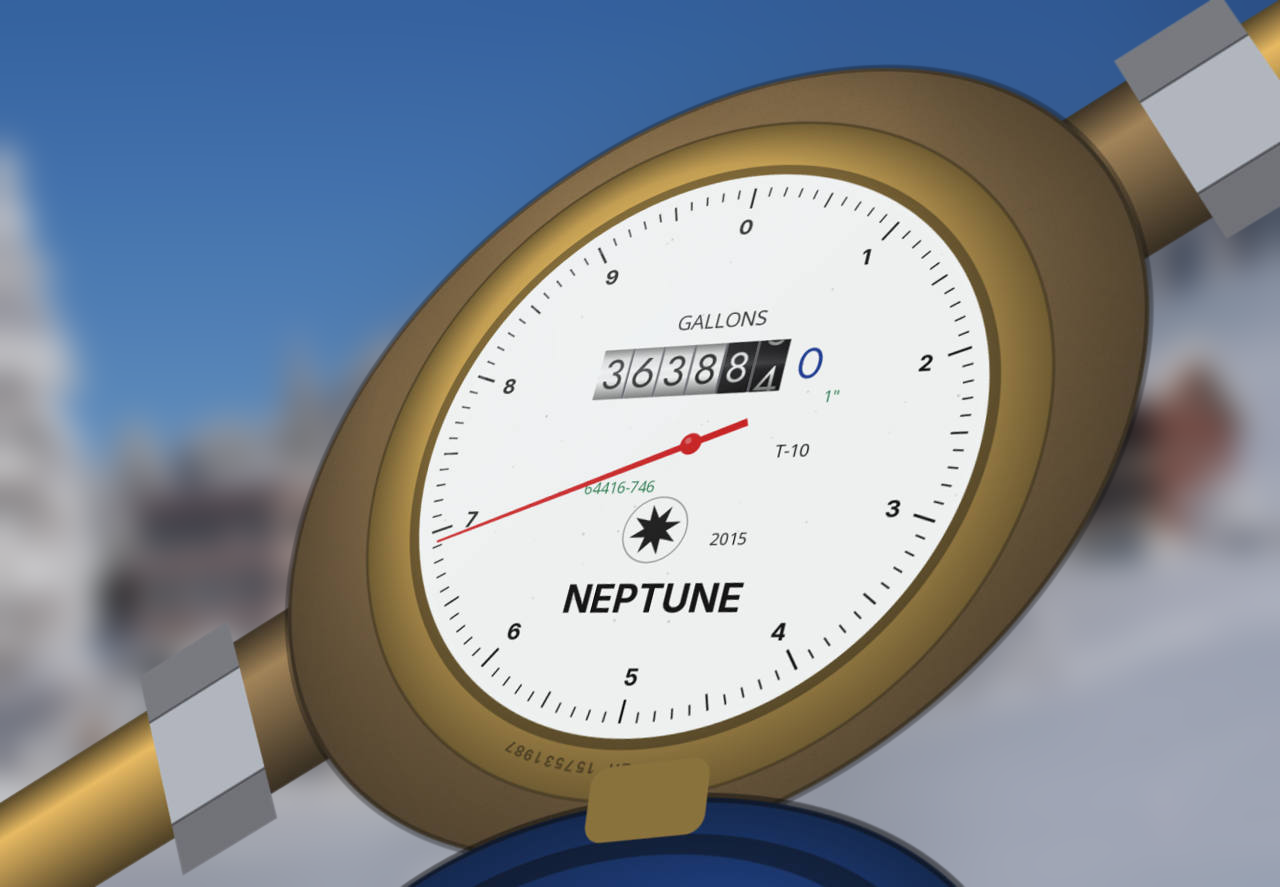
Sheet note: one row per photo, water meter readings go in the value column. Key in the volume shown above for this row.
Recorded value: 3638836.9 gal
